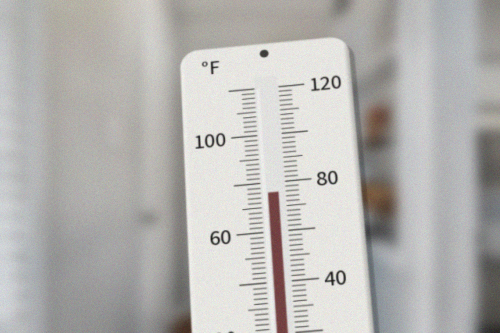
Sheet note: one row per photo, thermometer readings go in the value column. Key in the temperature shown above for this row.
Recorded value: 76 °F
